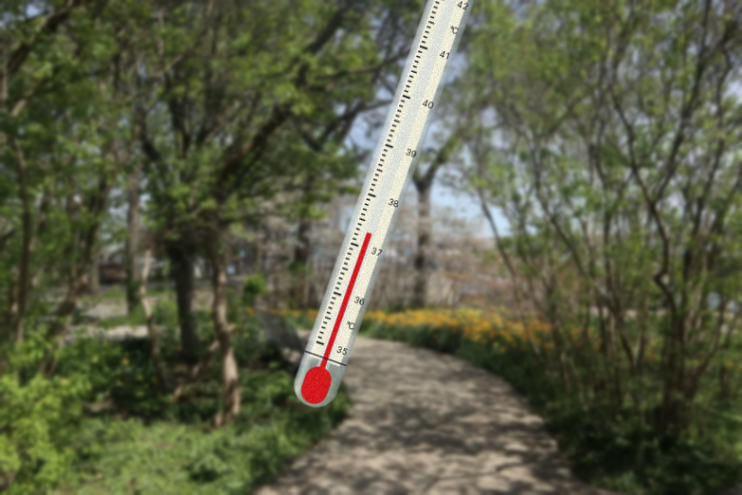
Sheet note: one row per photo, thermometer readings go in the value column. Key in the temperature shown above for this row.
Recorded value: 37.3 °C
